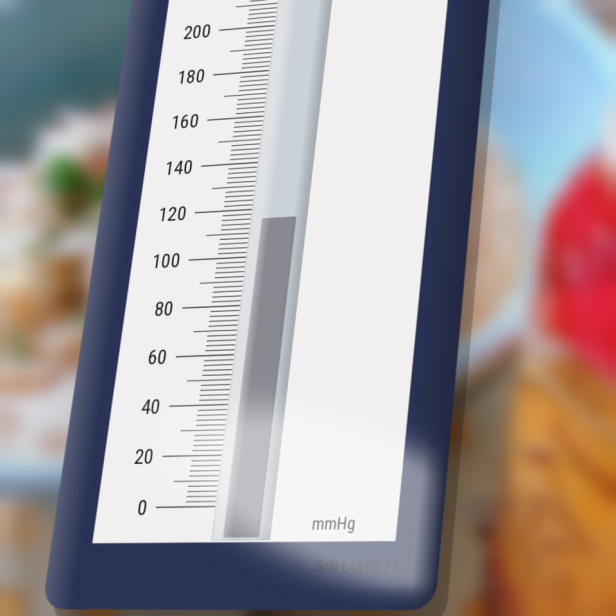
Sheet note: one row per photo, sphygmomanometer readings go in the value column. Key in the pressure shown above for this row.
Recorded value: 116 mmHg
